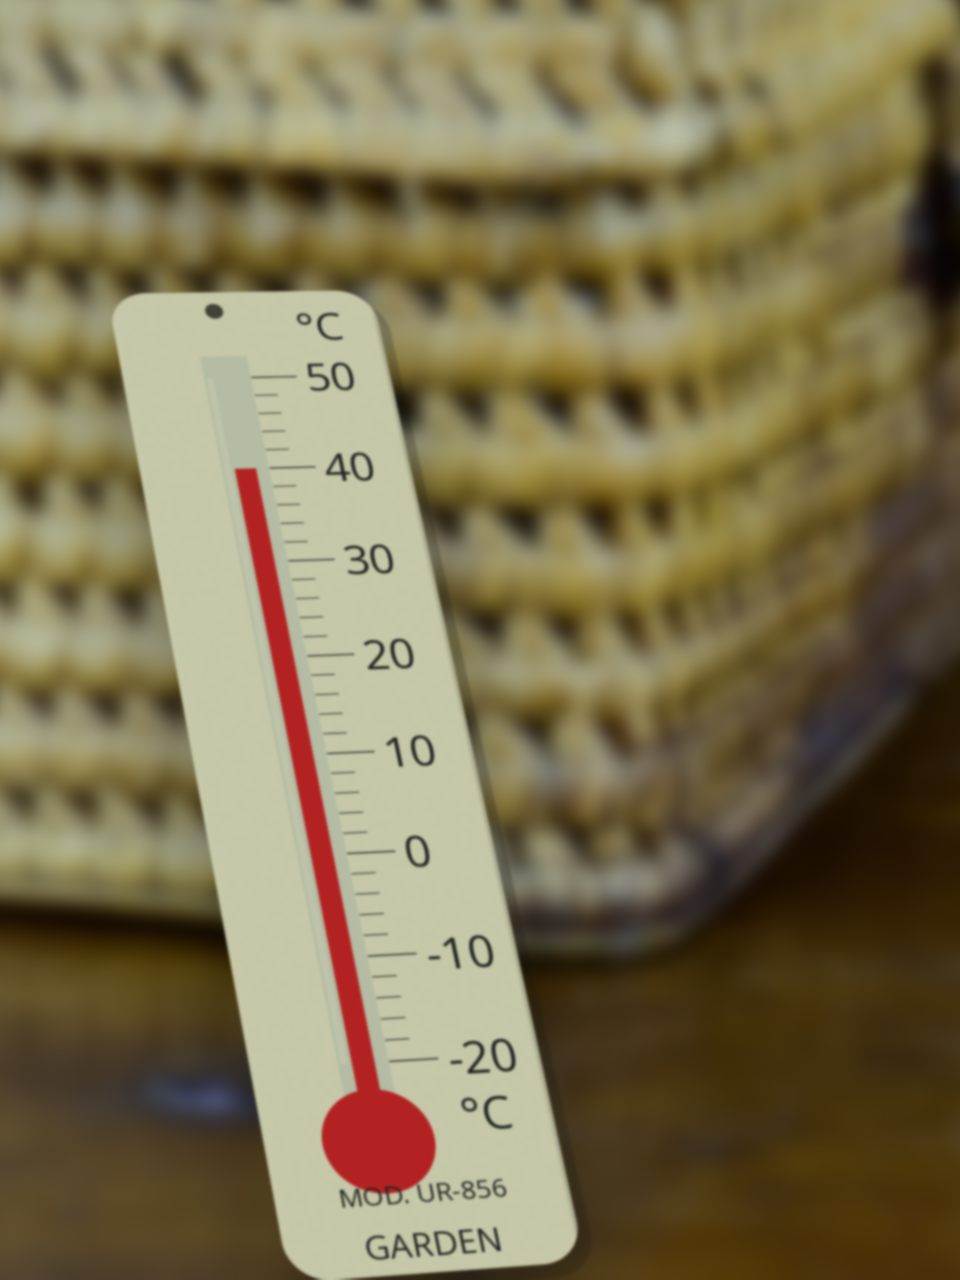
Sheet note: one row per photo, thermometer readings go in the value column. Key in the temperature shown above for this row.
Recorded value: 40 °C
